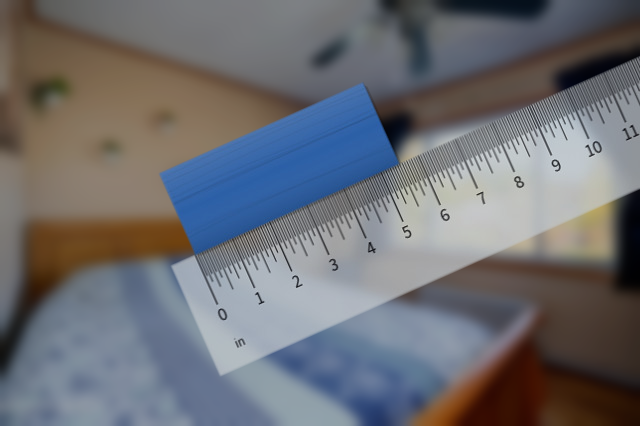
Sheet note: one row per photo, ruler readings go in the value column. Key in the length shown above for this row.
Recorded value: 5.5 in
